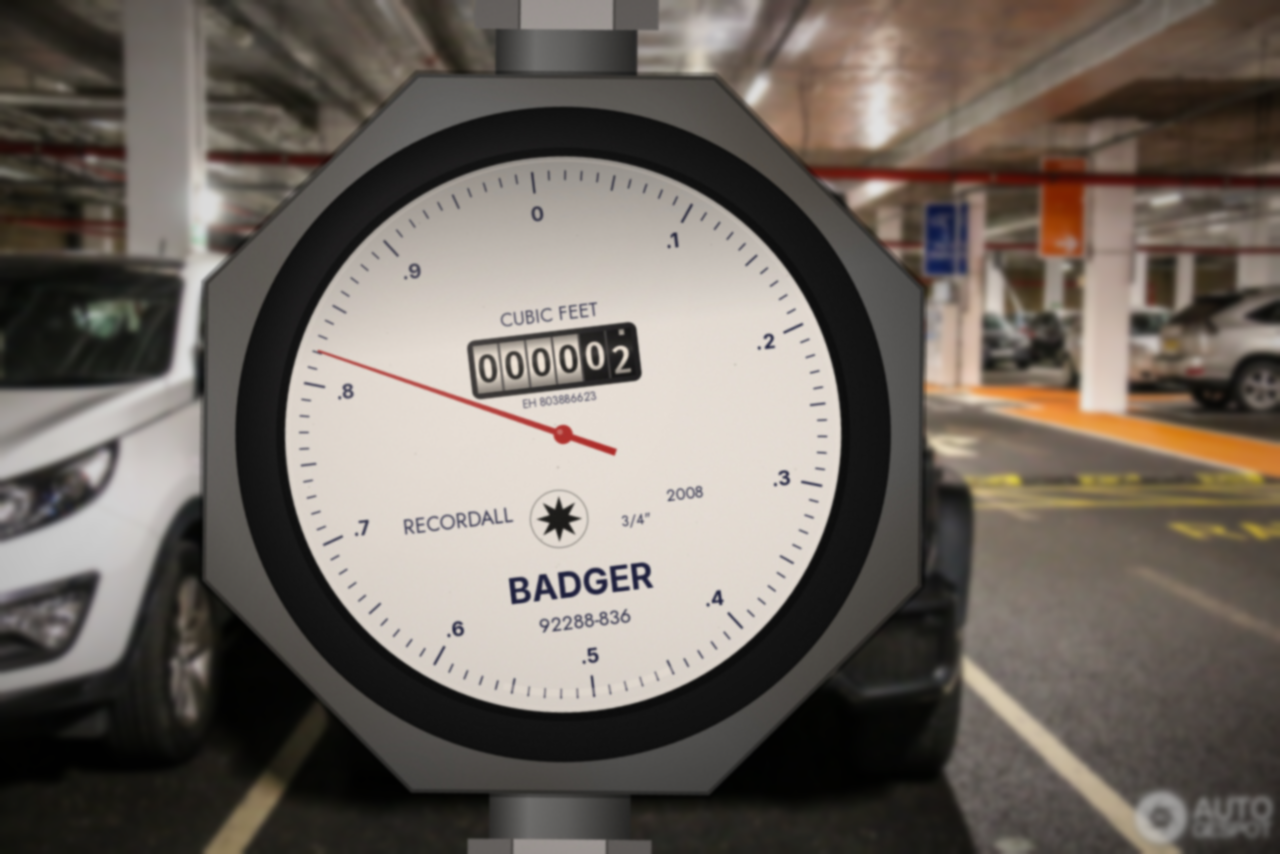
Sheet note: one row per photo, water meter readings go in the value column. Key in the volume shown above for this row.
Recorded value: 1.82 ft³
